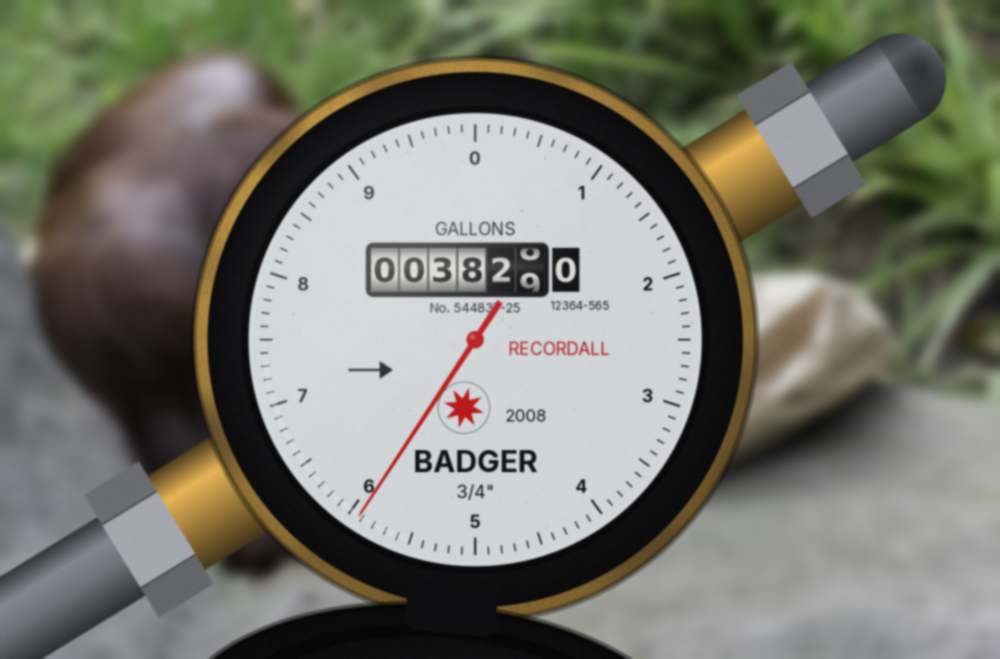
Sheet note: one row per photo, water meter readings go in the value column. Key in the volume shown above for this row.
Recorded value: 38285.9 gal
